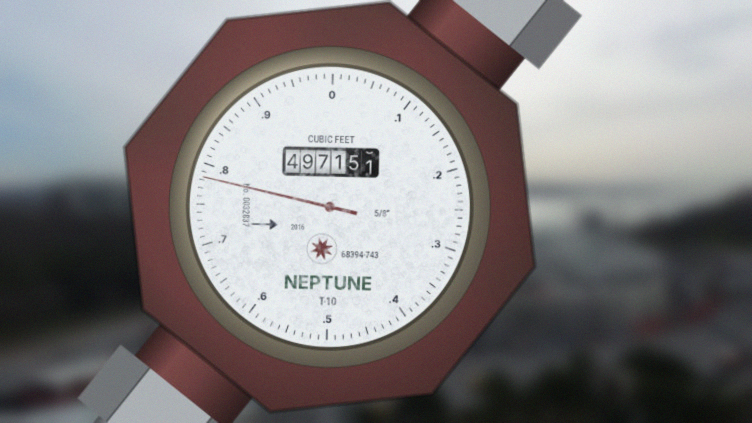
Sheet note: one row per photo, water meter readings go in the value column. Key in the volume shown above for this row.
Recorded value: 497150.78 ft³
